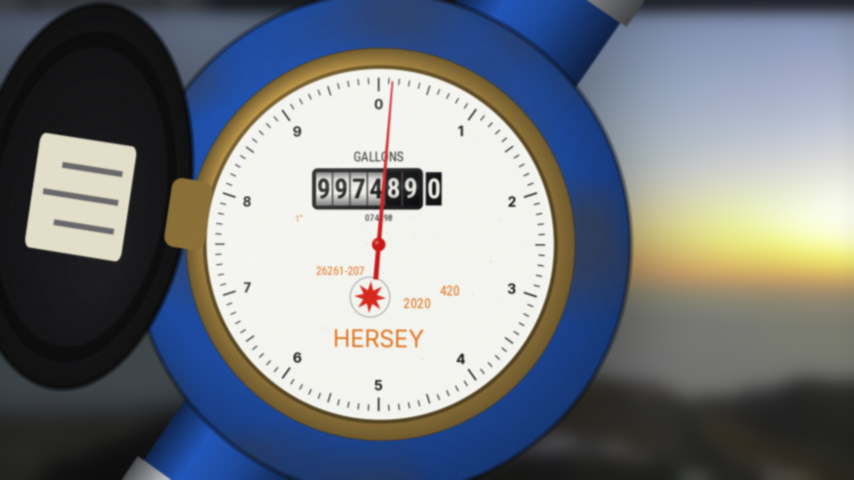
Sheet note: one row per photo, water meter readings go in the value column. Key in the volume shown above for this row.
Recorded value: 9974890.1 gal
